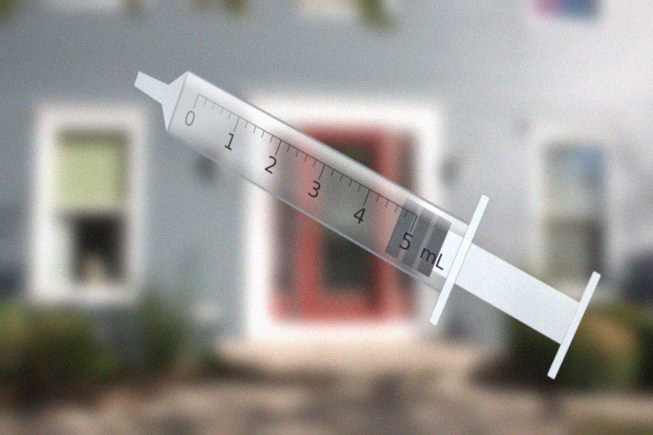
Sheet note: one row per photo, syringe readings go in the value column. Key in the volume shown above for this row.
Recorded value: 4.7 mL
